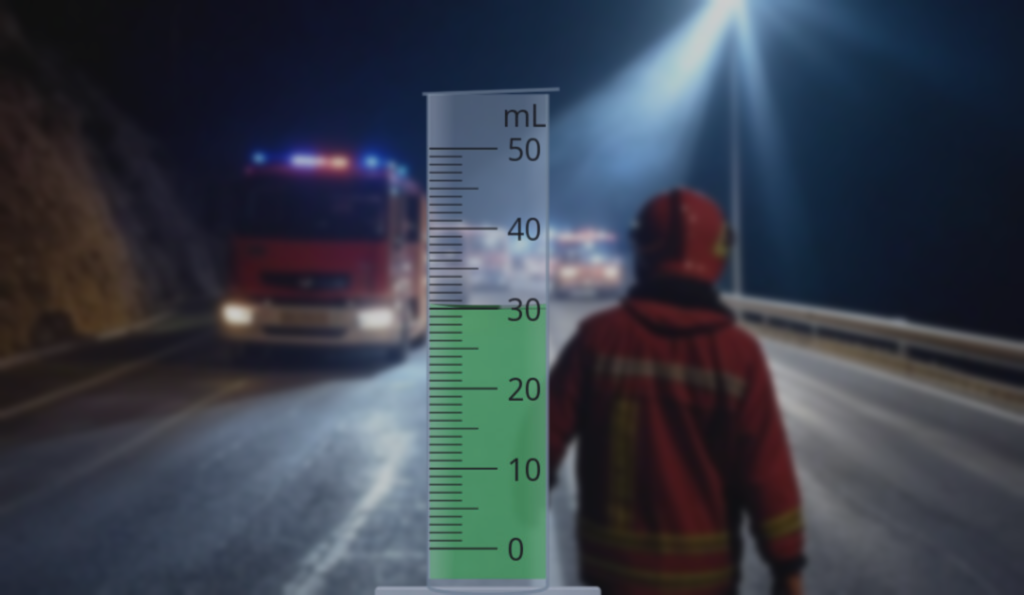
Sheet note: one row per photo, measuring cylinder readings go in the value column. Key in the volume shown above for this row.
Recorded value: 30 mL
